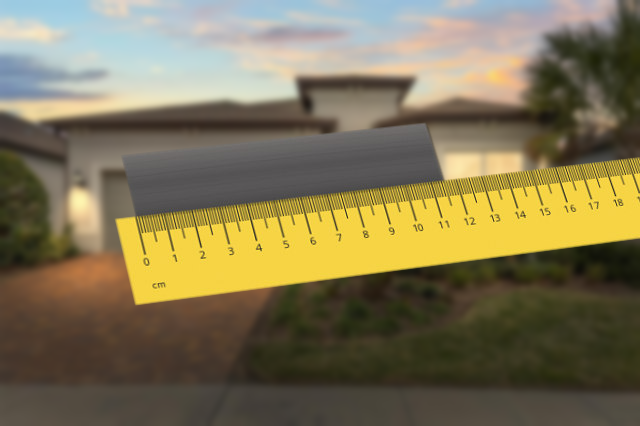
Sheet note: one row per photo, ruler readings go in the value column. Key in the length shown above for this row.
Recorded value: 11.5 cm
